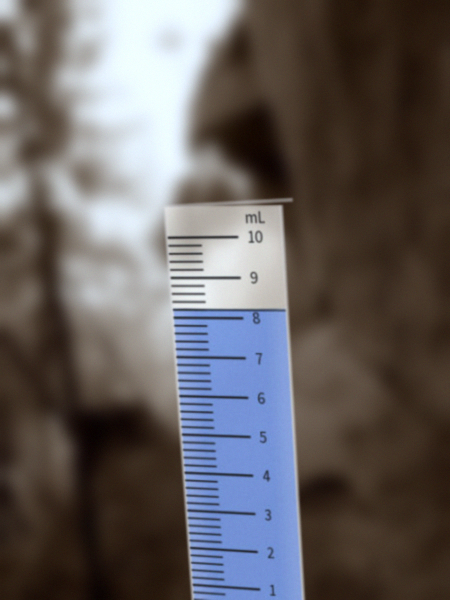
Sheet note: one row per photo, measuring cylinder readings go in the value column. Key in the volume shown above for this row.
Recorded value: 8.2 mL
